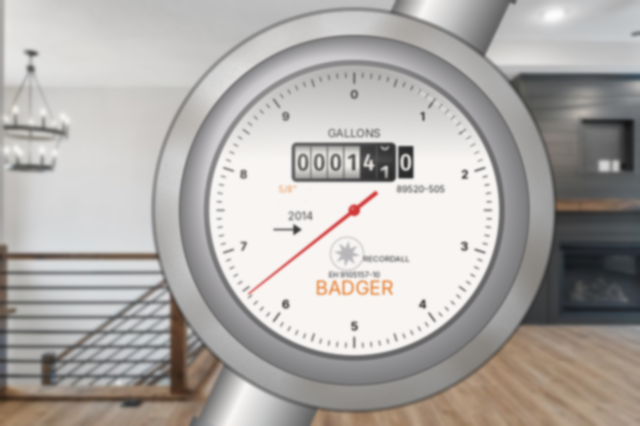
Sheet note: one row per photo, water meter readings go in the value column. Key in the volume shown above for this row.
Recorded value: 1406.4 gal
